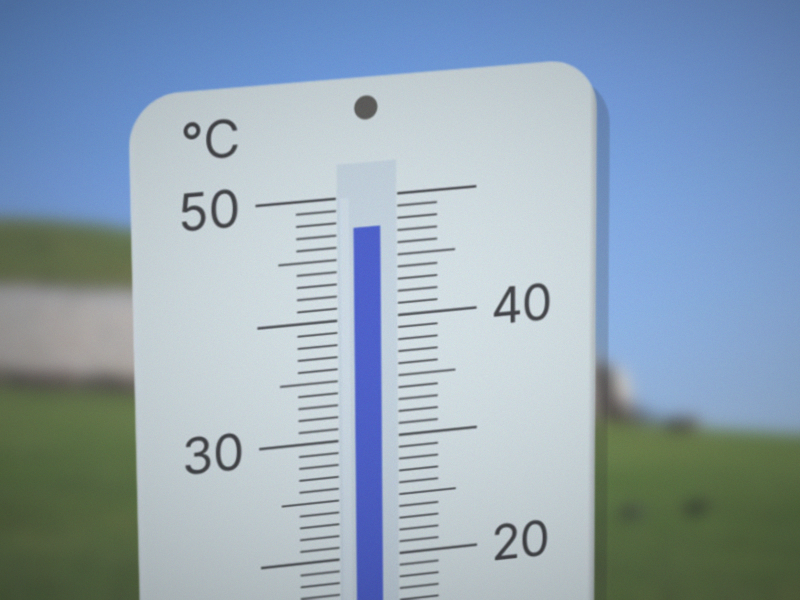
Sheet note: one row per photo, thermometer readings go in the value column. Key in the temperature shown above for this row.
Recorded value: 47.5 °C
